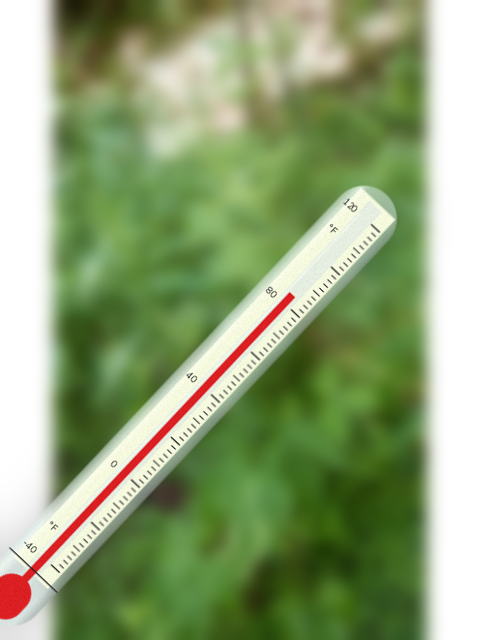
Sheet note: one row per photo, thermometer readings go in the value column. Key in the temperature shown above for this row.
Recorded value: 84 °F
